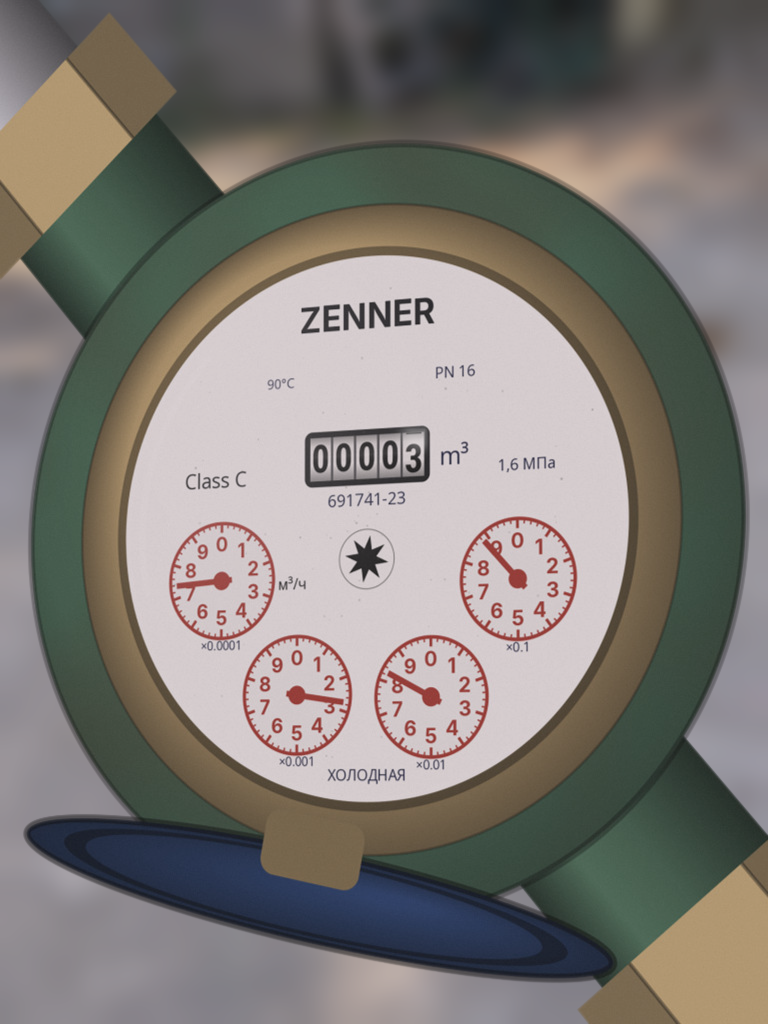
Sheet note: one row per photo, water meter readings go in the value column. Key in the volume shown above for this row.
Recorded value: 2.8827 m³
